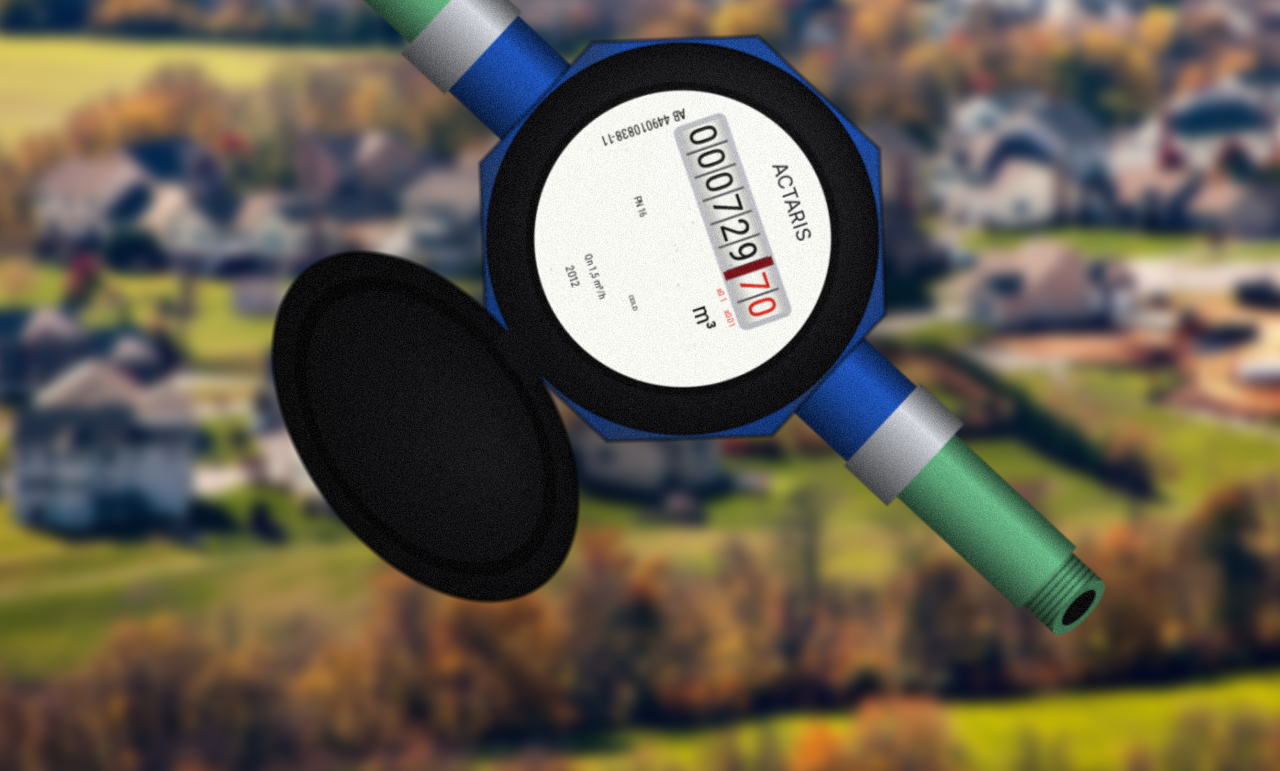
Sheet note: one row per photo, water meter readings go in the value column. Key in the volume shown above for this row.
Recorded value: 729.70 m³
